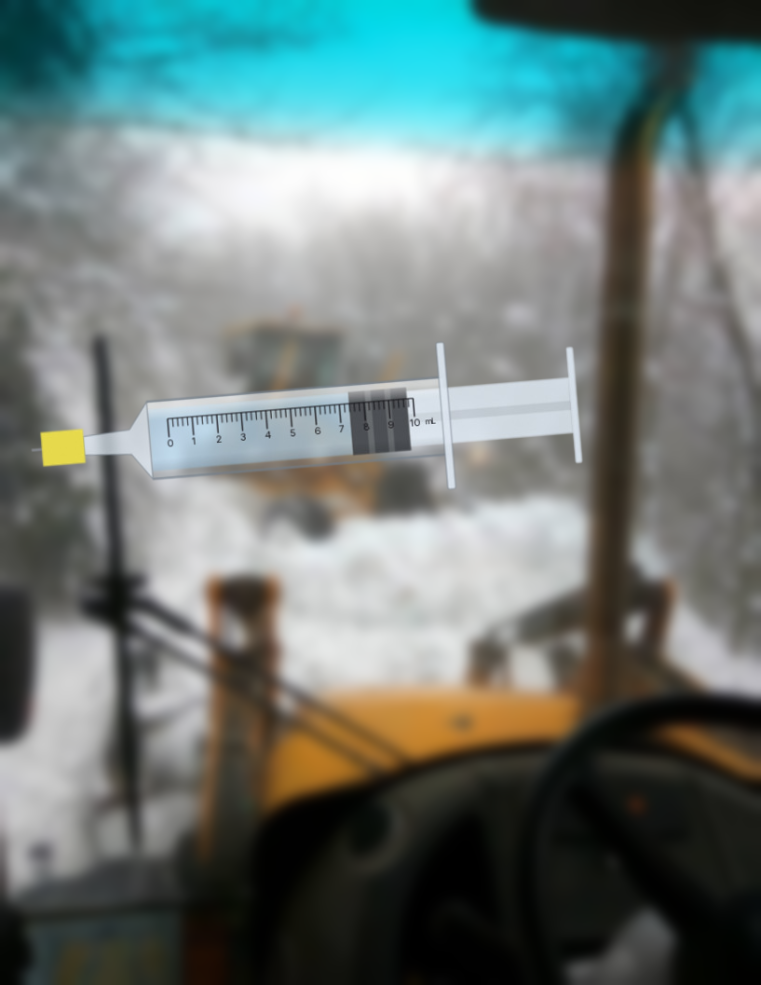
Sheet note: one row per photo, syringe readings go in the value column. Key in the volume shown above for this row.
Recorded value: 7.4 mL
